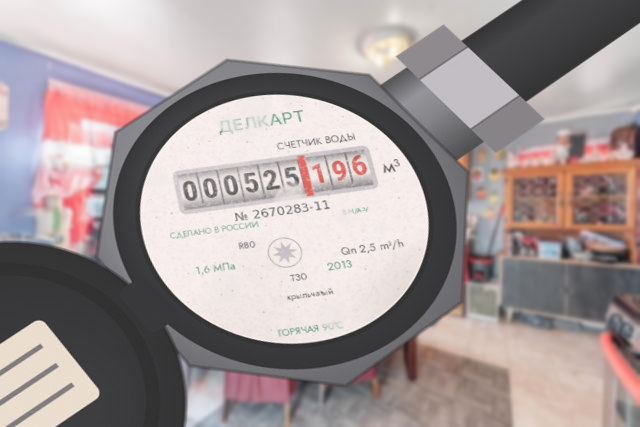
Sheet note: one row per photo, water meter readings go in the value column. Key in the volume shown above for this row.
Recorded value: 525.196 m³
